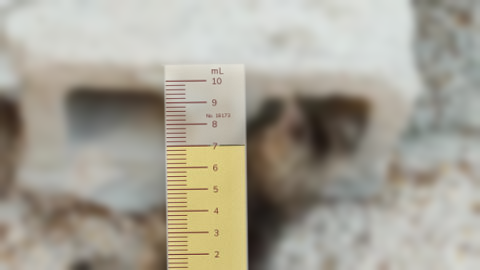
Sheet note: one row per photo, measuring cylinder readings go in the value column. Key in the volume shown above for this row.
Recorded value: 7 mL
